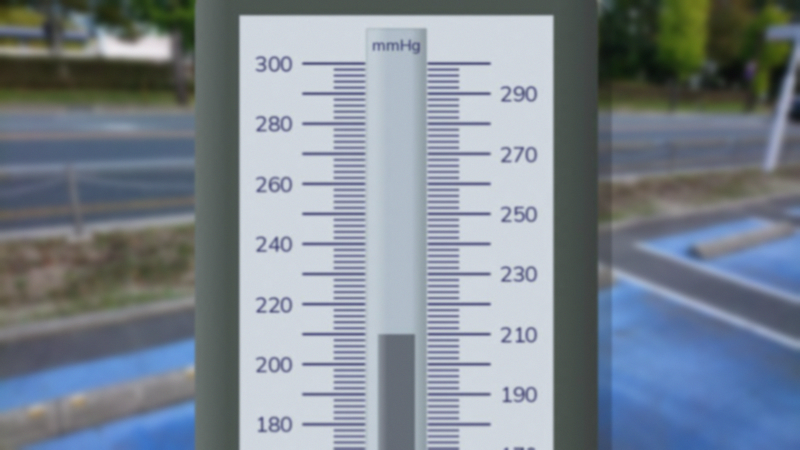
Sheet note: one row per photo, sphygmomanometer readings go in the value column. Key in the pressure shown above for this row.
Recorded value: 210 mmHg
